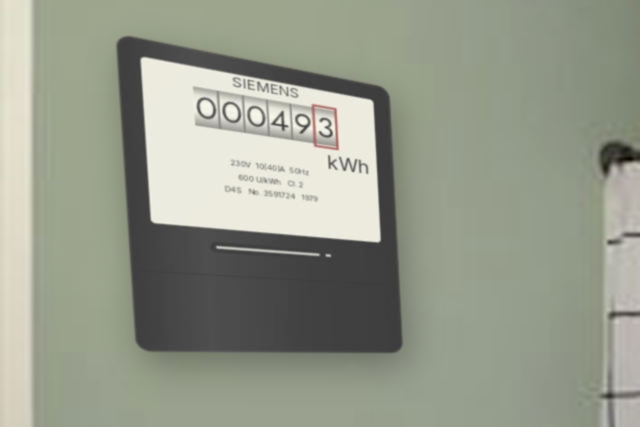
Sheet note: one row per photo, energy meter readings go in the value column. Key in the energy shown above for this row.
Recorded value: 49.3 kWh
